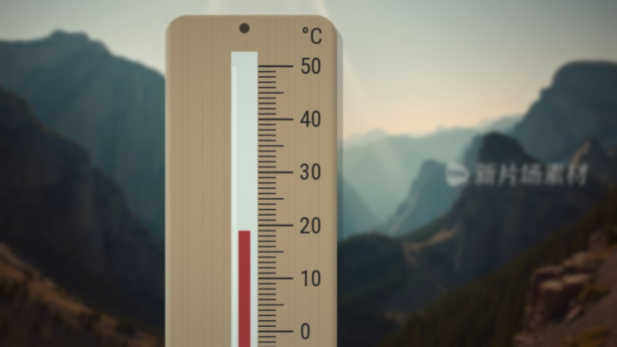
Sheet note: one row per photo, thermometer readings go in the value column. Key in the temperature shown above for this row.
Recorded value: 19 °C
